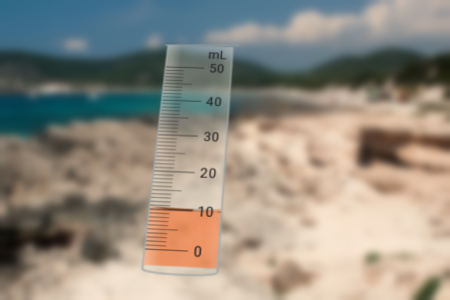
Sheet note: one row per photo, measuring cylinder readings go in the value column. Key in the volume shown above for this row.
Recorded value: 10 mL
